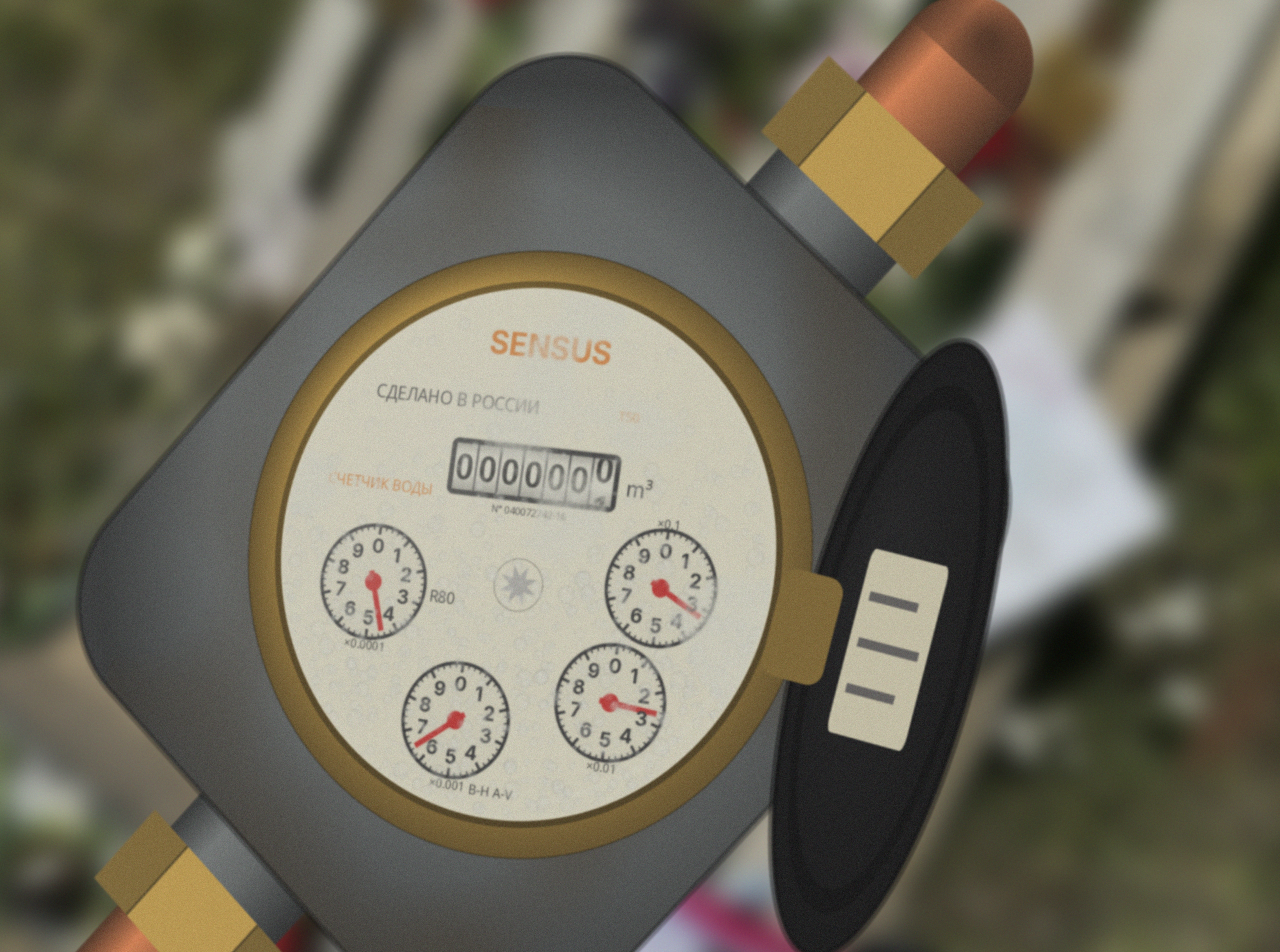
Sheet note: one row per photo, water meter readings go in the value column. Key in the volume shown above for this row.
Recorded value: 0.3264 m³
